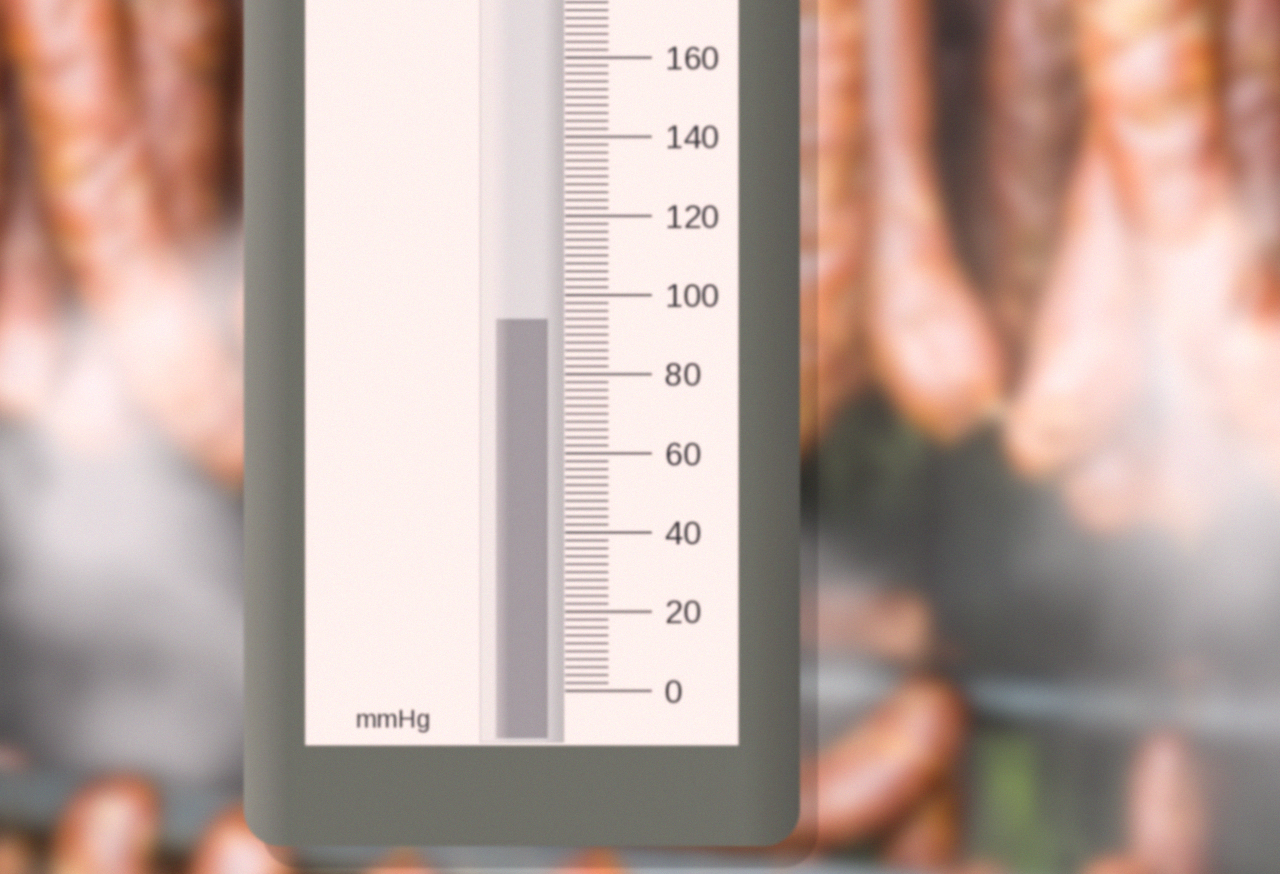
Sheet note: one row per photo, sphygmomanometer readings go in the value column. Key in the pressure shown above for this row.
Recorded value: 94 mmHg
